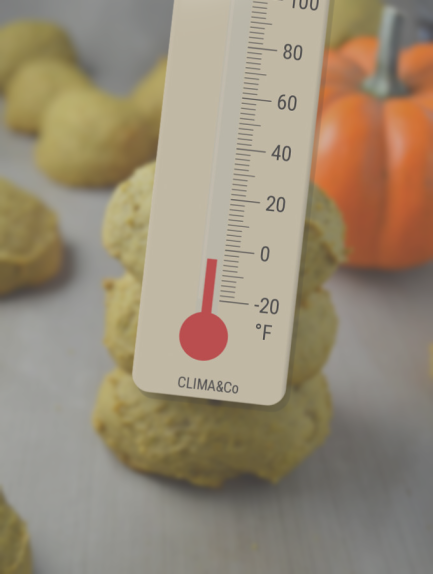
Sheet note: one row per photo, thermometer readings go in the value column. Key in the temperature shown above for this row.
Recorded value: -4 °F
